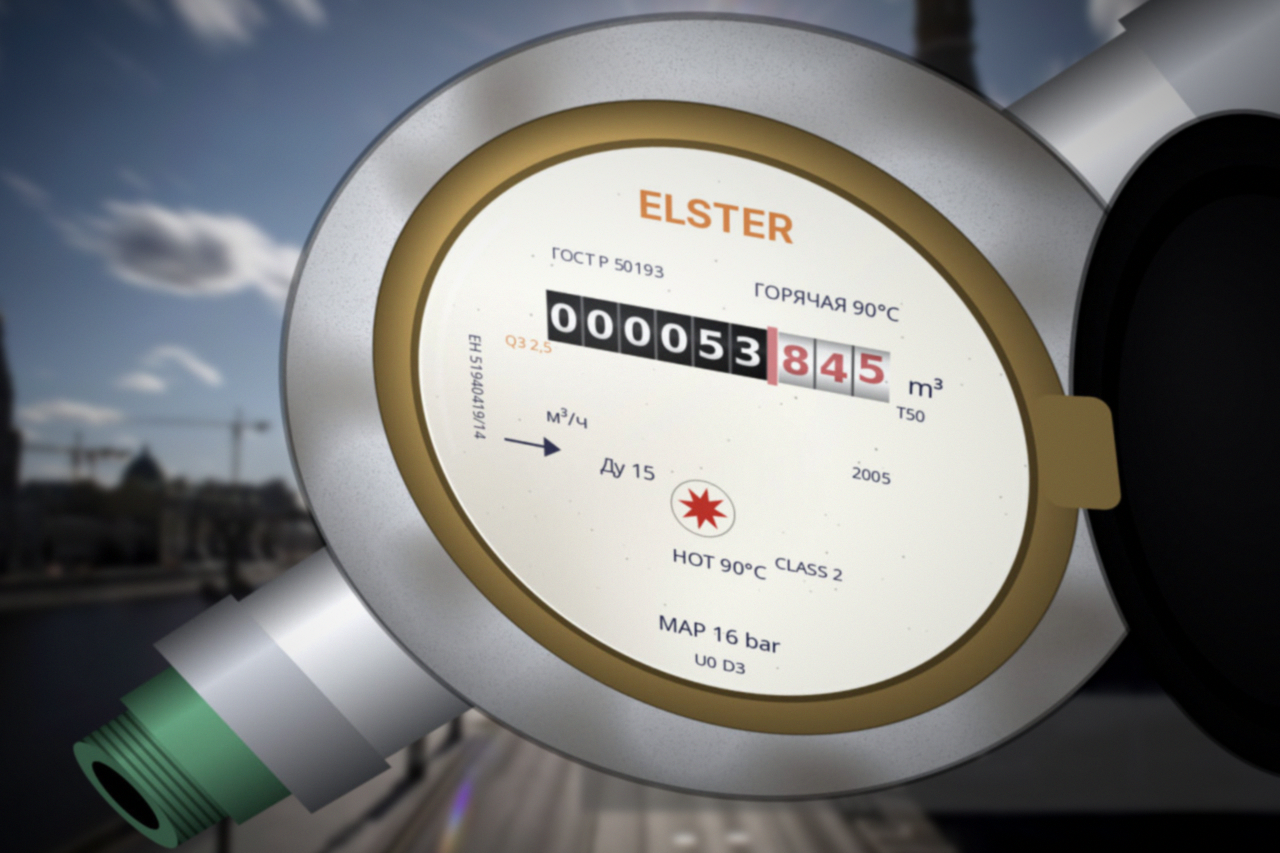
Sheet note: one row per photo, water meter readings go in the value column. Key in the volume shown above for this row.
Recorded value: 53.845 m³
